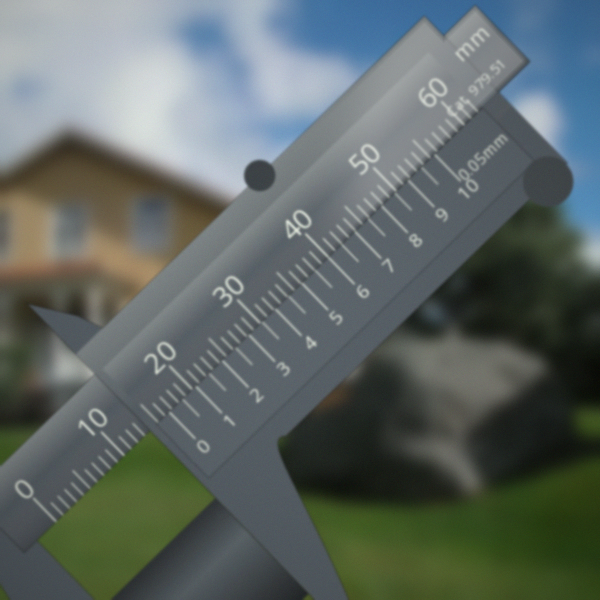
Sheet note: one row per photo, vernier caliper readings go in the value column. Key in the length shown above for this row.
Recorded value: 16.6 mm
